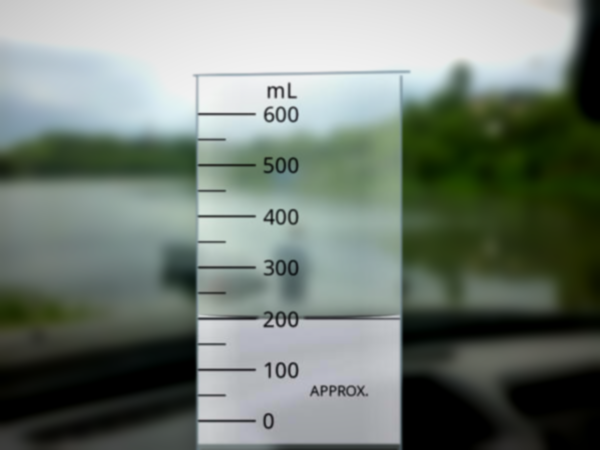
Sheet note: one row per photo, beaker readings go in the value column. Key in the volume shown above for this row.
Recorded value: 200 mL
